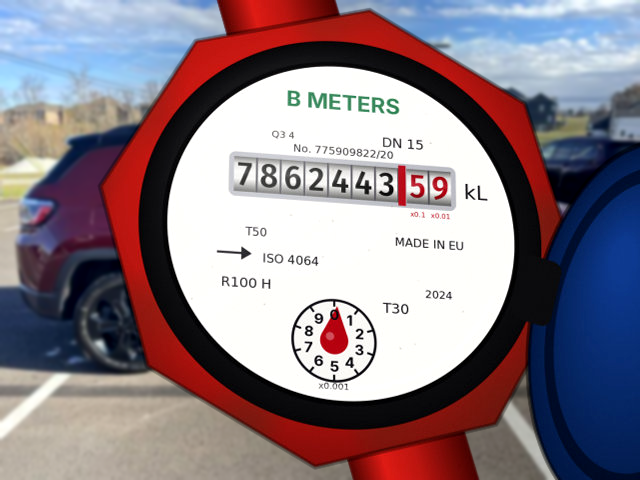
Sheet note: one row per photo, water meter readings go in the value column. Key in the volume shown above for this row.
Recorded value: 7862443.590 kL
